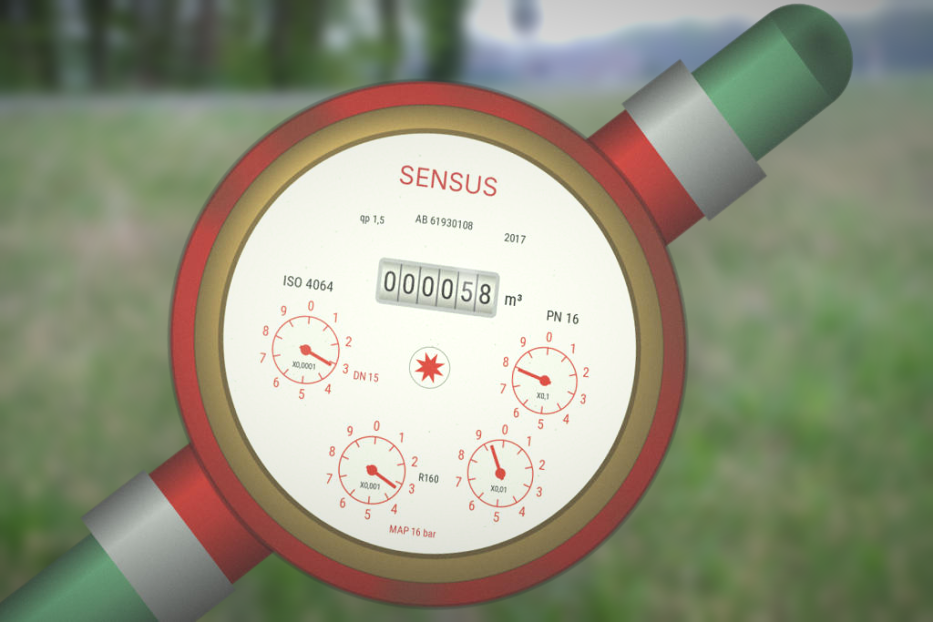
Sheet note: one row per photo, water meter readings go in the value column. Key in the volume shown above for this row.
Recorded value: 58.7933 m³
